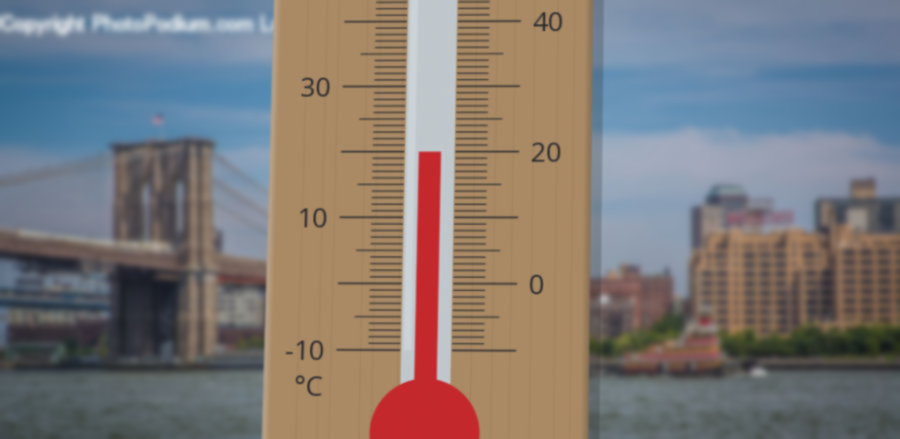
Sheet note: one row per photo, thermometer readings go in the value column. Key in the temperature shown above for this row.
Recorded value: 20 °C
